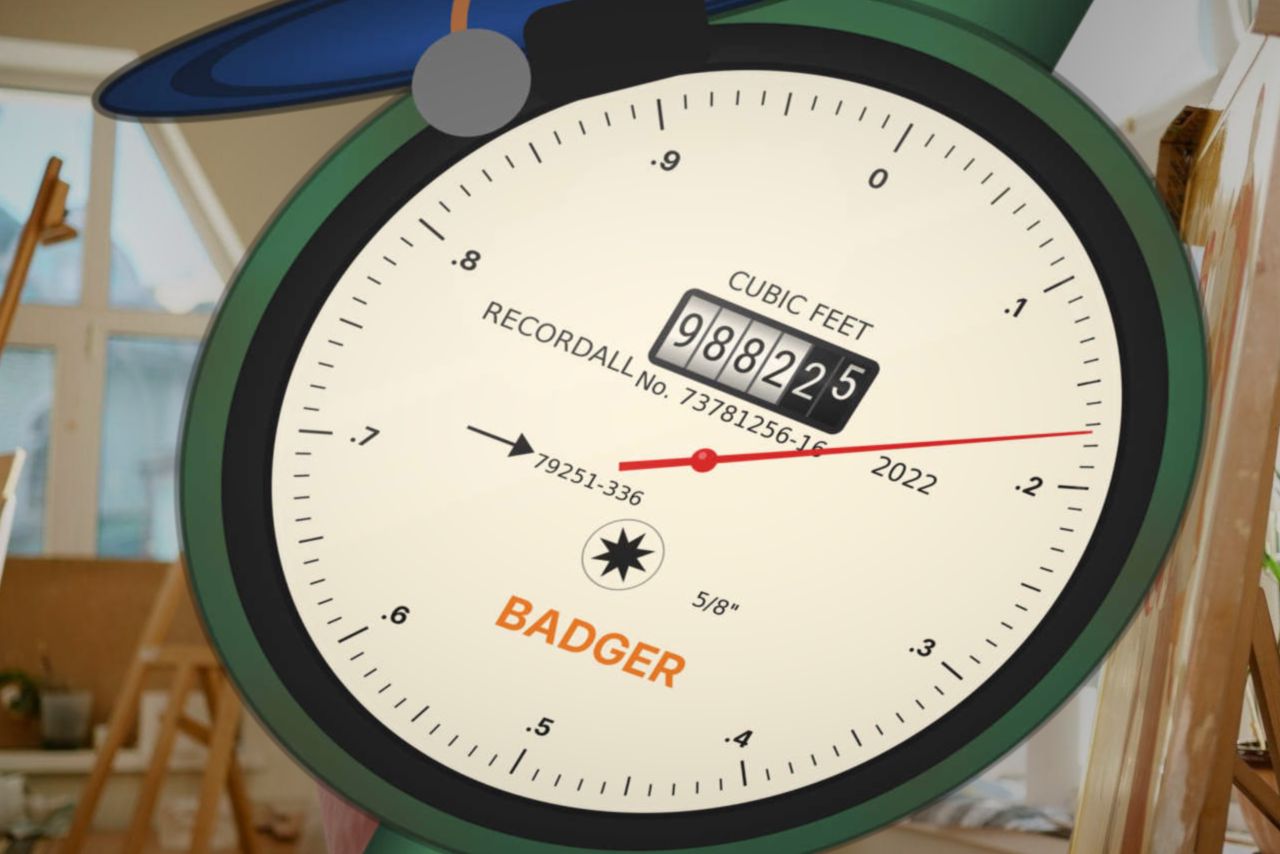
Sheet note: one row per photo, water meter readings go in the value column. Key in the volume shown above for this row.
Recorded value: 988225.17 ft³
